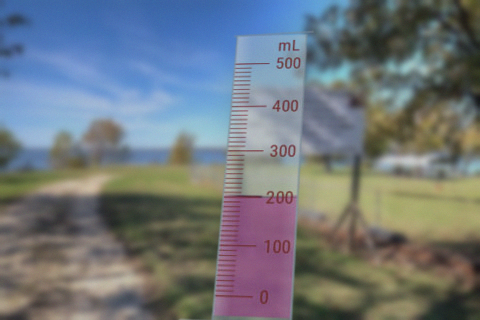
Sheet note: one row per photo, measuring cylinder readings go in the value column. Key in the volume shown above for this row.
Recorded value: 200 mL
